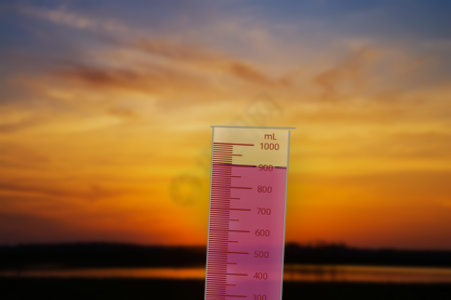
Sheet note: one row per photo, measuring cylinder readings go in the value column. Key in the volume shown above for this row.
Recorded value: 900 mL
